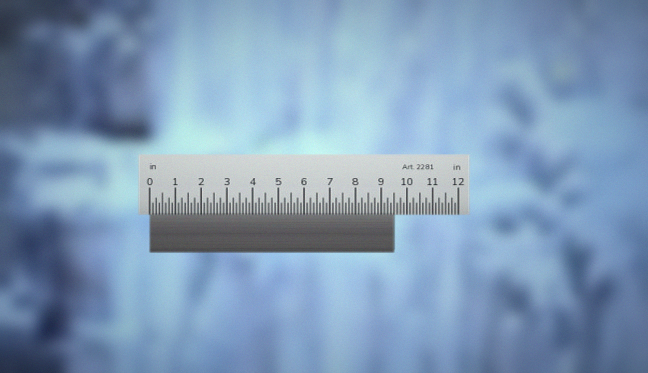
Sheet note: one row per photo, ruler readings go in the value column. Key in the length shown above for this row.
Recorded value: 9.5 in
